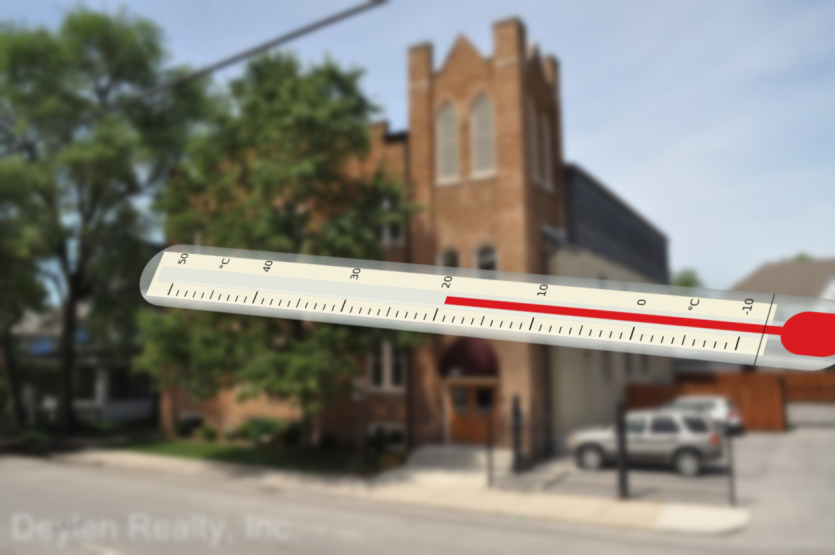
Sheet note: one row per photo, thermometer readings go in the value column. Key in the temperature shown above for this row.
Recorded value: 19.5 °C
